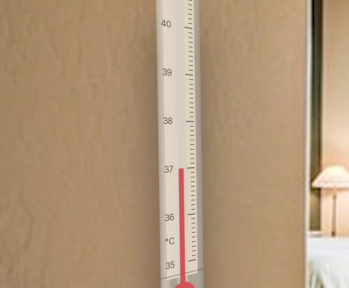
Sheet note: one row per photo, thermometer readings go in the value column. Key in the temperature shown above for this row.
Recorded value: 37 °C
